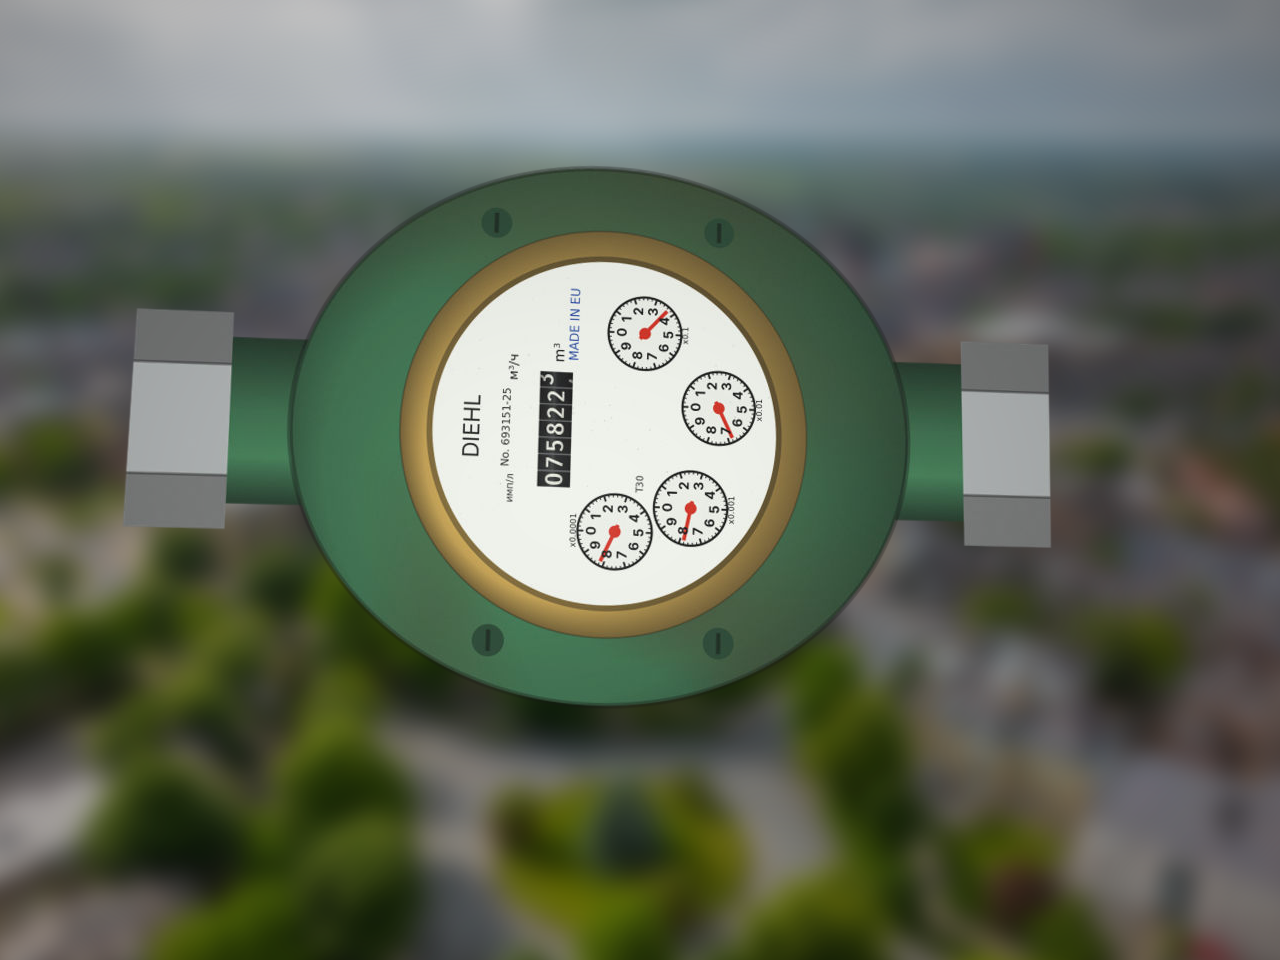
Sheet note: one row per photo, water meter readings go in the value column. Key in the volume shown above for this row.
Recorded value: 758223.3678 m³
